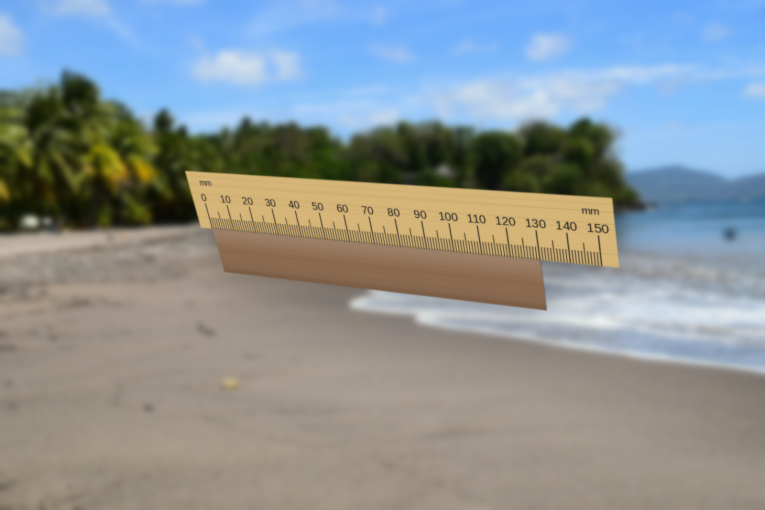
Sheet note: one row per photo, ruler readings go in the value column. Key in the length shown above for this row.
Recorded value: 130 mm
